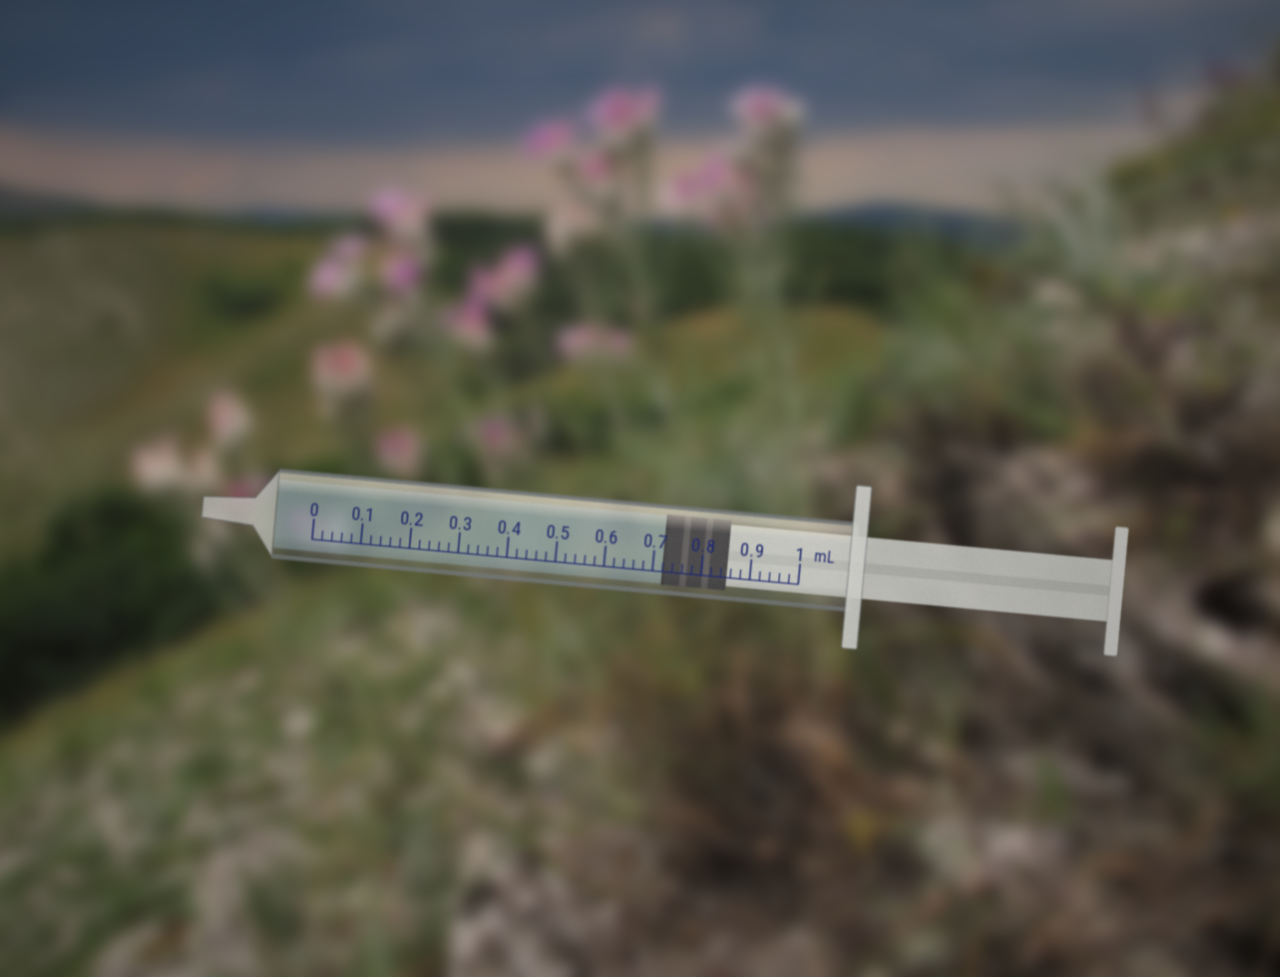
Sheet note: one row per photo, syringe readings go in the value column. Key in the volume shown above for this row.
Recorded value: 0.72 mL
